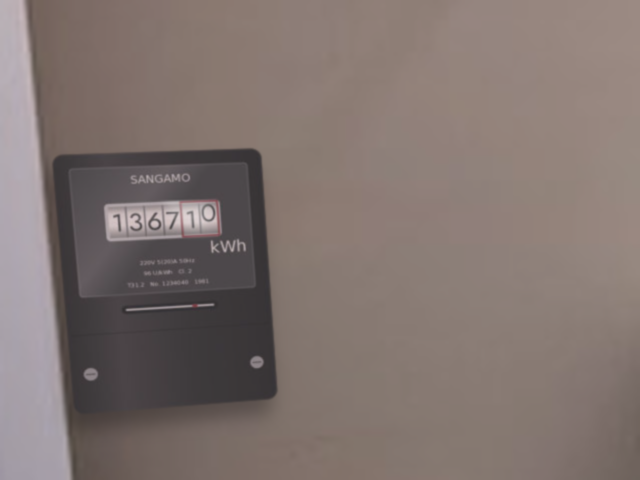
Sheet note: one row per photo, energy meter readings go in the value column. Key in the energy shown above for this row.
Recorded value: 1367.10 kWh
